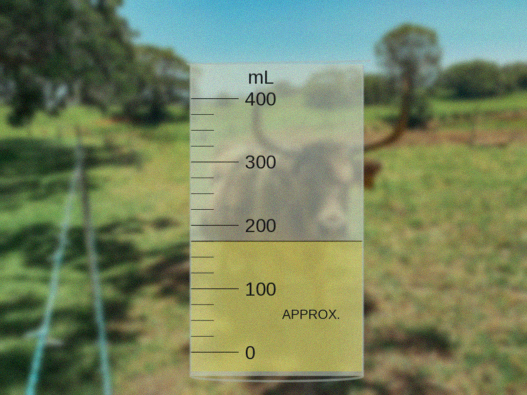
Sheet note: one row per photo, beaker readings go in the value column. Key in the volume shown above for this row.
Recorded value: 175 mL
